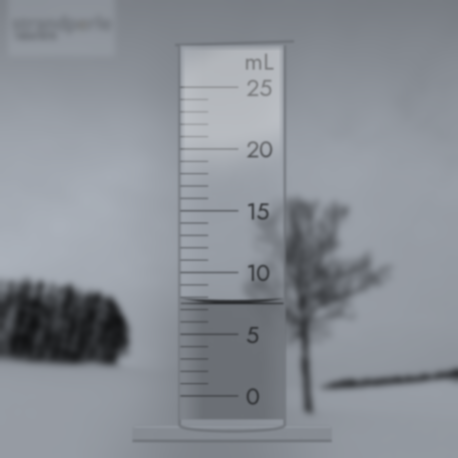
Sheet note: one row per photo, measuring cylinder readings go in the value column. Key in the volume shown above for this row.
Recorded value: 7.5 mL
